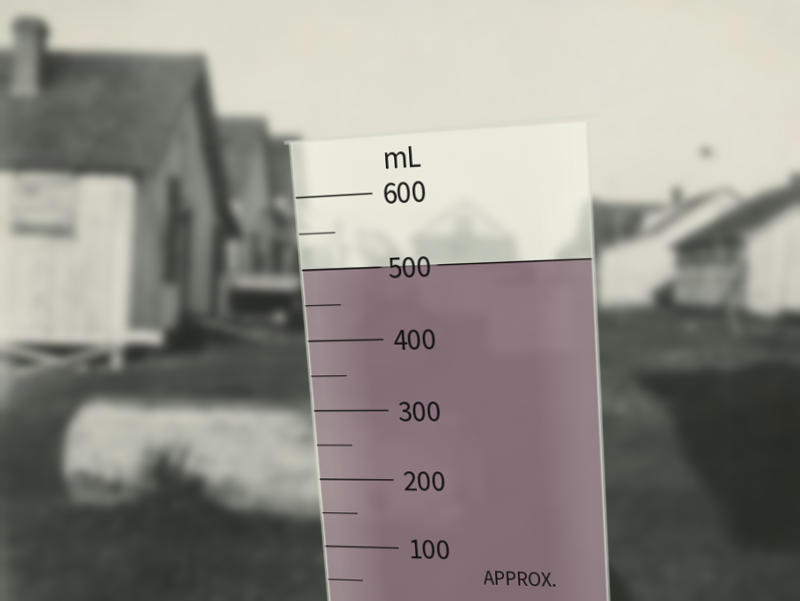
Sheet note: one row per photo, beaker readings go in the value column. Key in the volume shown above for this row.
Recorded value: 500 mL
